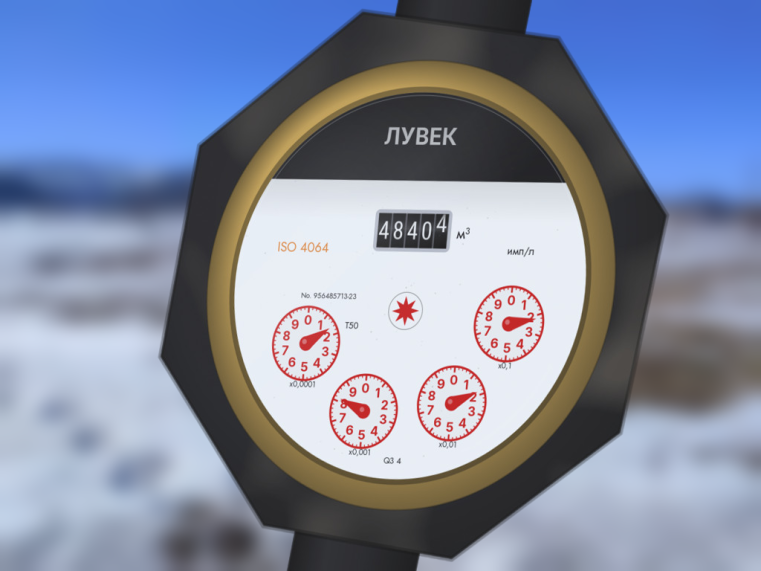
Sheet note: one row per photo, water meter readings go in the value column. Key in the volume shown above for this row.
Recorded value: 48404.2181 m³
